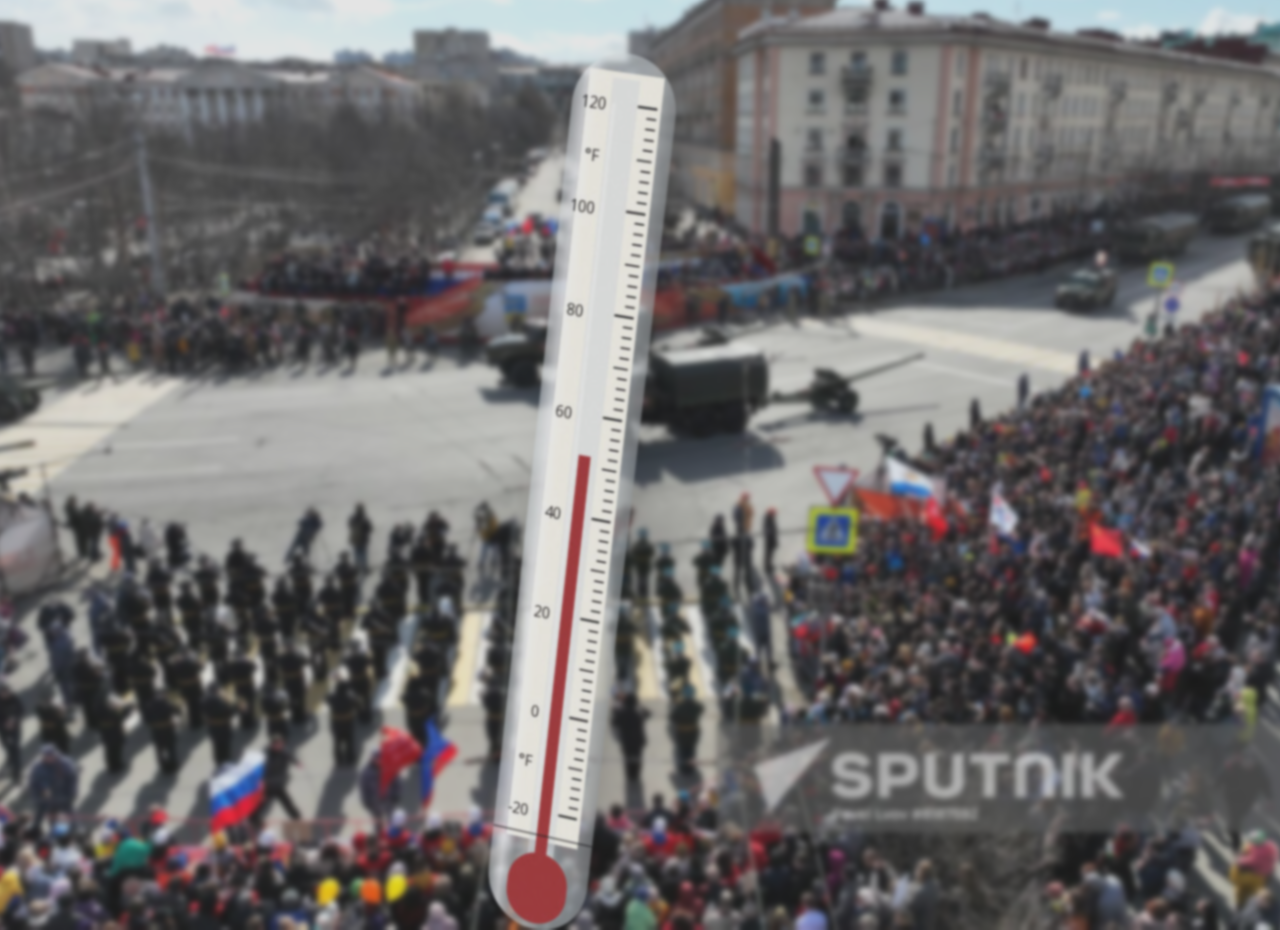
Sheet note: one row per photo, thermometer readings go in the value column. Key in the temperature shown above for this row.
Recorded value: 52 °F
